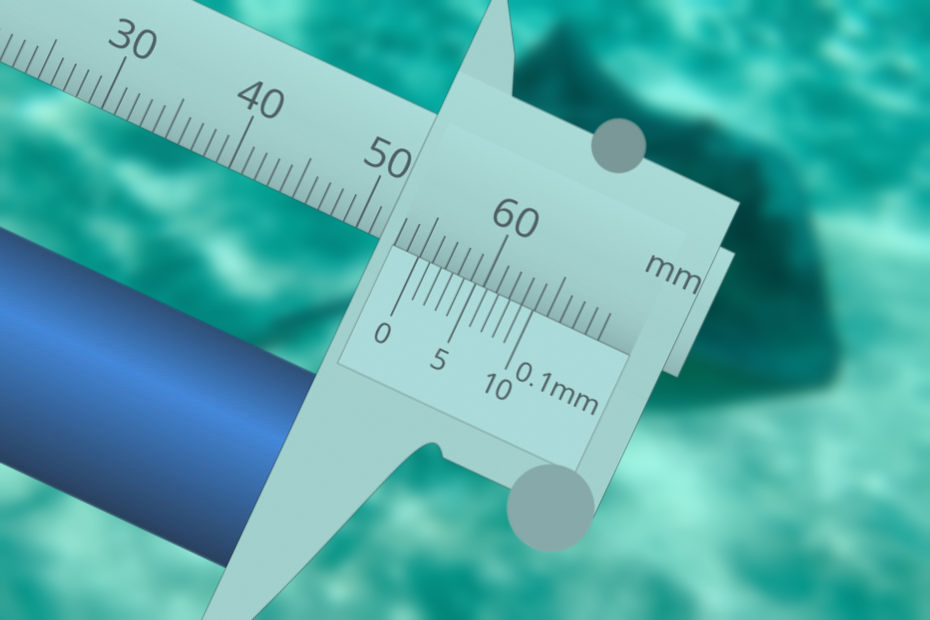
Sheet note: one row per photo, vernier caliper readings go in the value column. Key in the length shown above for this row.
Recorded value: 54.9 mm
